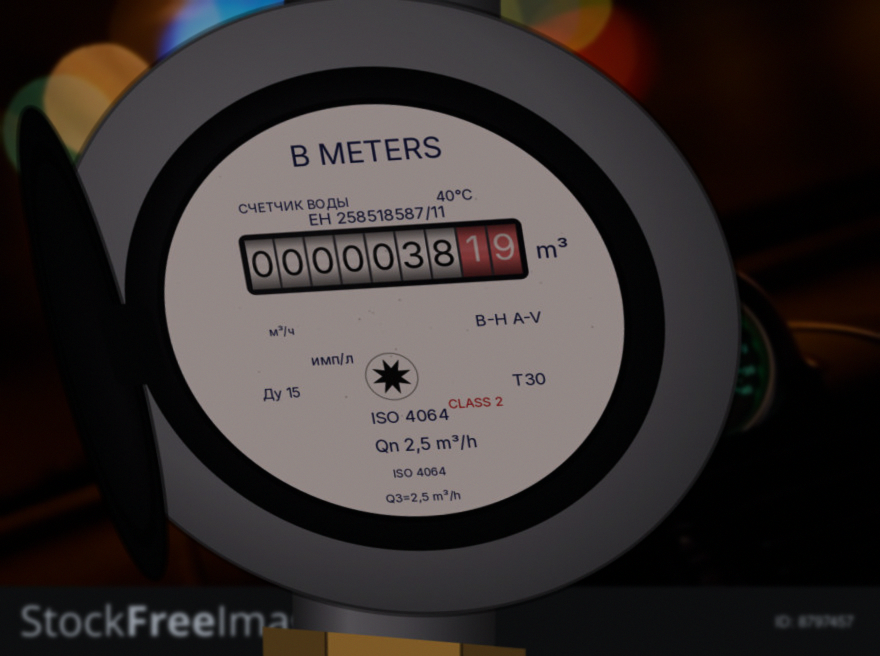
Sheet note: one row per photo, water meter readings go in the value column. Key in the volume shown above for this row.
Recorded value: 38.19 m³
